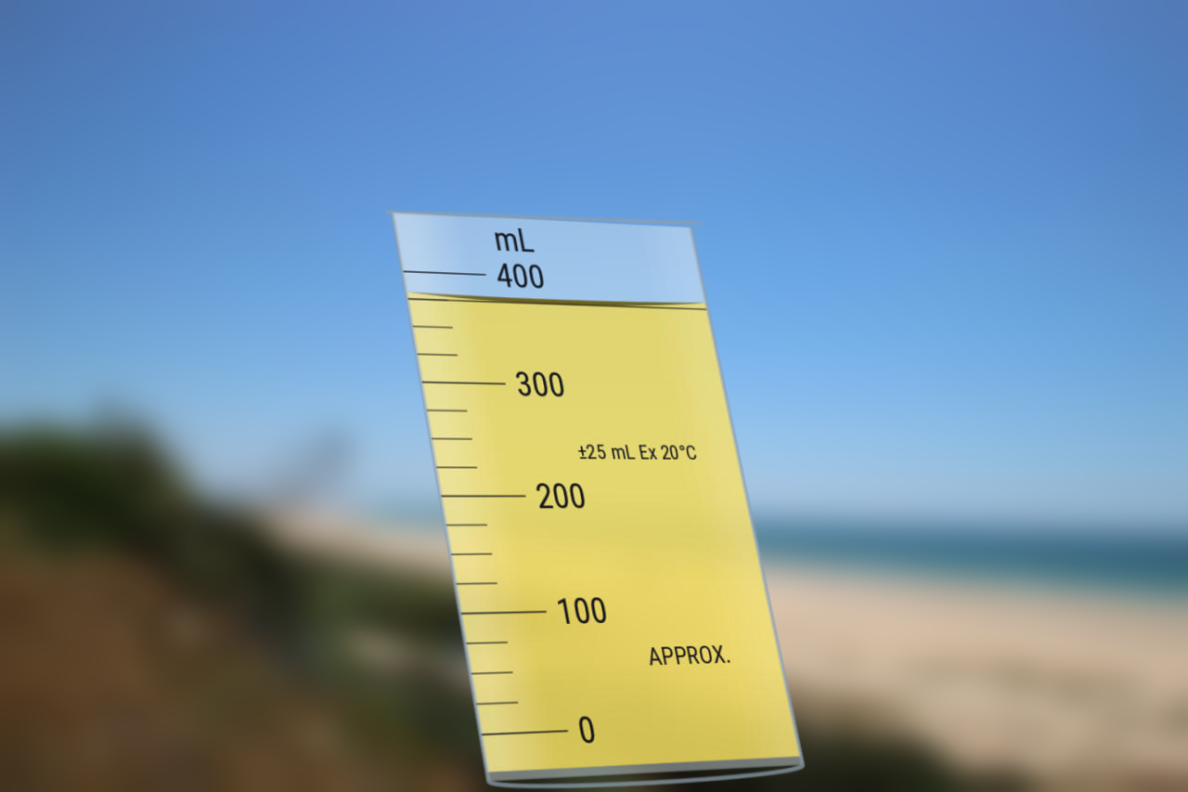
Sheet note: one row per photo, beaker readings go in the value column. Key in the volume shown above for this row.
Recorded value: 375 mL
